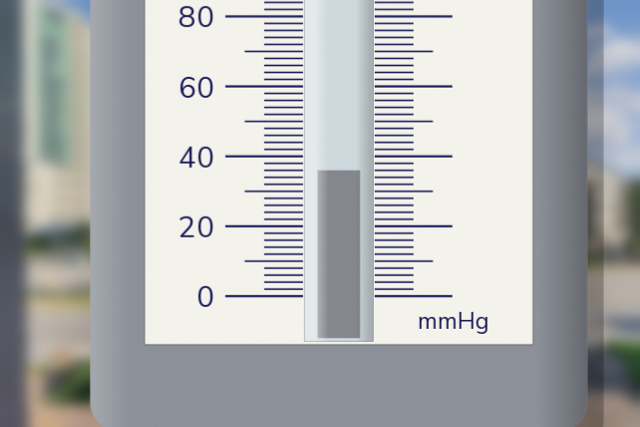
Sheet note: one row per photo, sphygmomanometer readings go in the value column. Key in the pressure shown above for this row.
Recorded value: 36 mmHg
